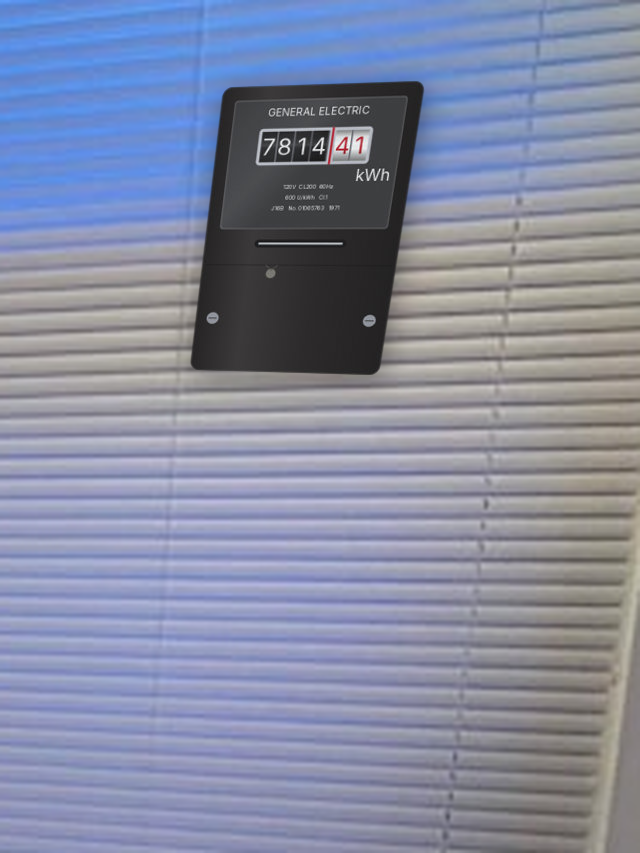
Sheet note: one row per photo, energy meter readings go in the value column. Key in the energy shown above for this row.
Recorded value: 7814.41 kWh
